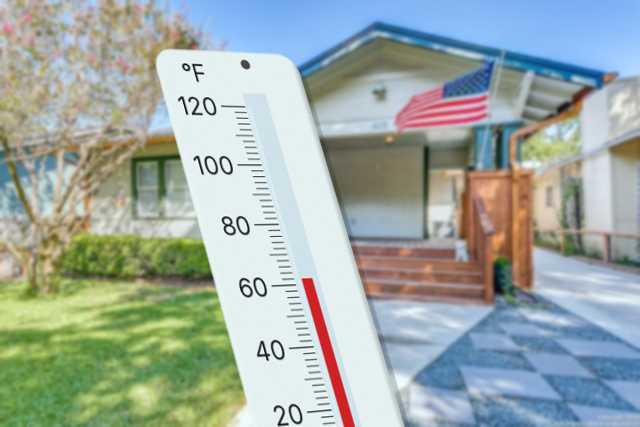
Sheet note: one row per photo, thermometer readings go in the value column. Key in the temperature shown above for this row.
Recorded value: 62 °F
